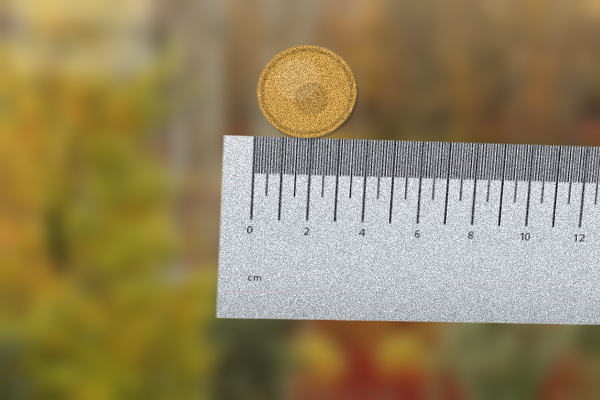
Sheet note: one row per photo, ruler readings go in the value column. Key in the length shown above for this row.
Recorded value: 3.5 cm
